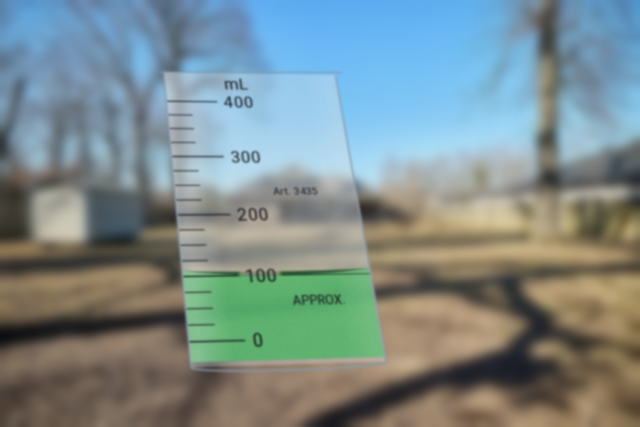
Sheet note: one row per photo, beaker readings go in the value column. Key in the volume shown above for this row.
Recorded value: 100 mL
